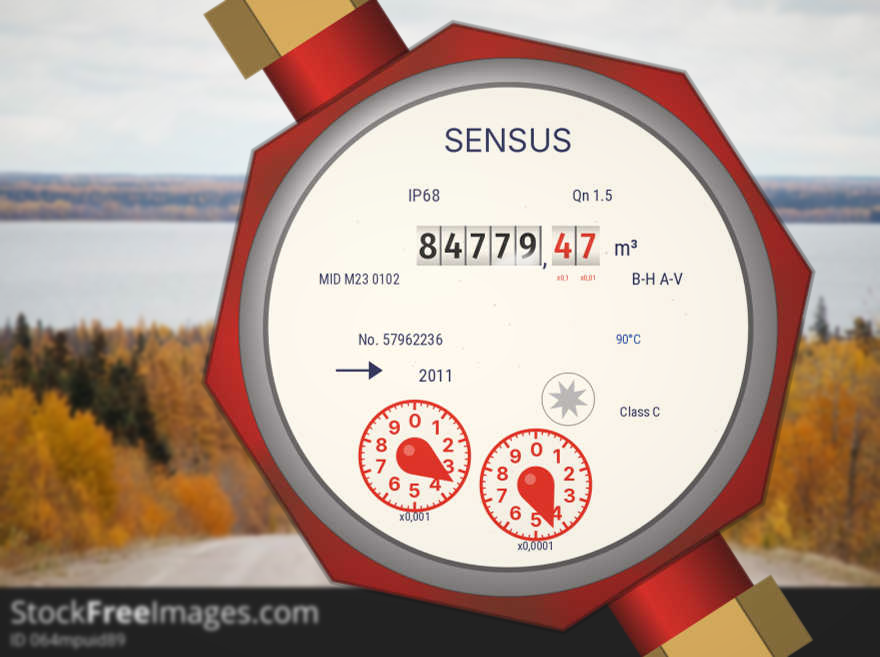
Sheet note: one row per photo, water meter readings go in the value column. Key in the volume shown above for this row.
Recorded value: 84779.4734 m³
